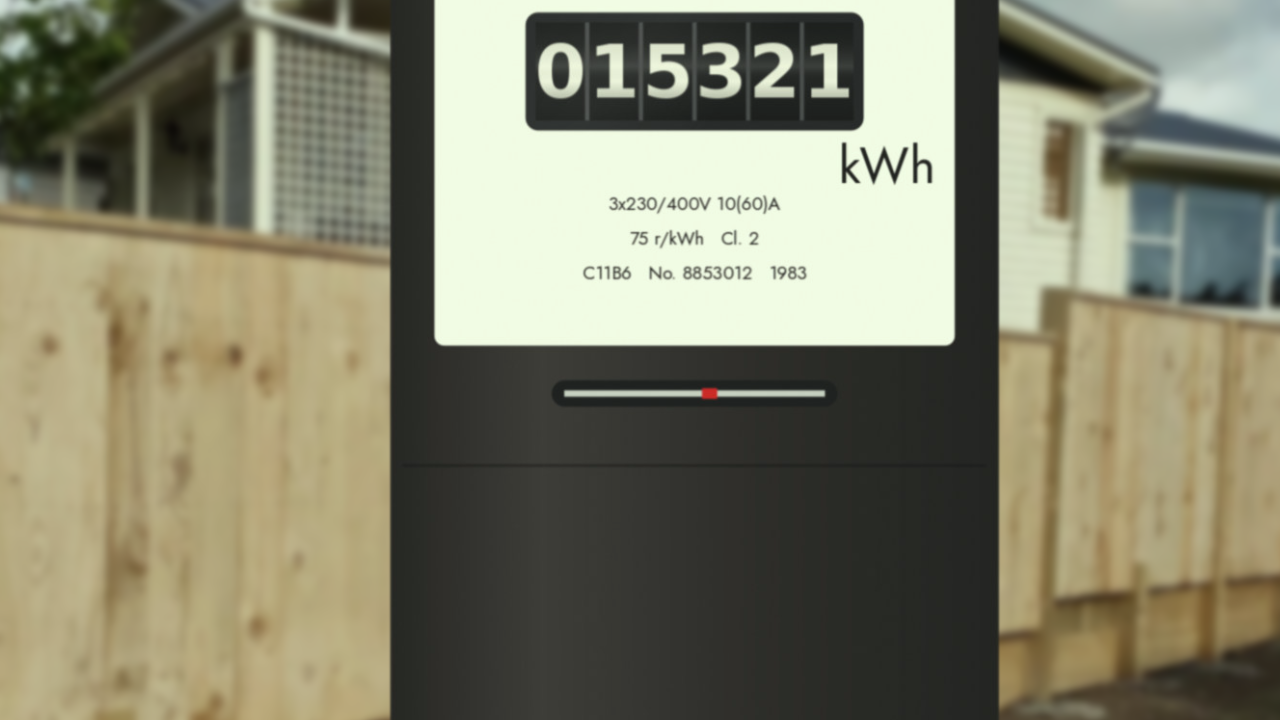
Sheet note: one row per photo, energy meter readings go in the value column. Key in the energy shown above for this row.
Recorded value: 15321 kWh
